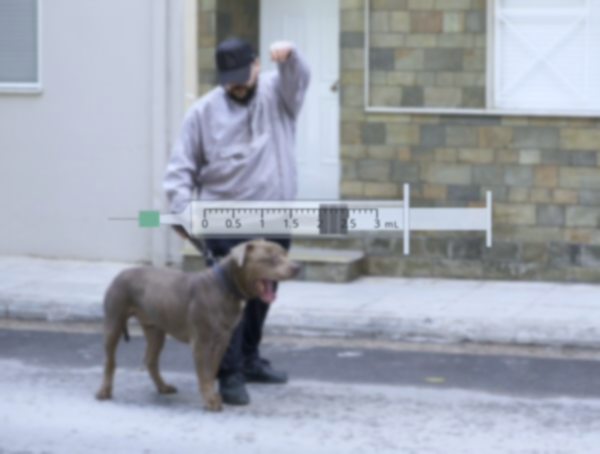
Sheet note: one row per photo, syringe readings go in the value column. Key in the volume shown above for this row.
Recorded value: 2 mL
